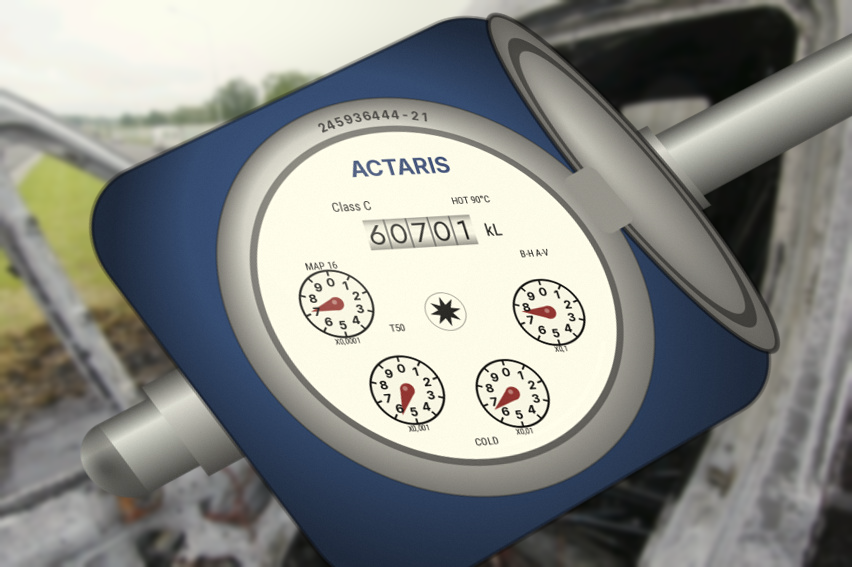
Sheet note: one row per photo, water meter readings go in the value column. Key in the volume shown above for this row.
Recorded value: 60701.7657 kL
